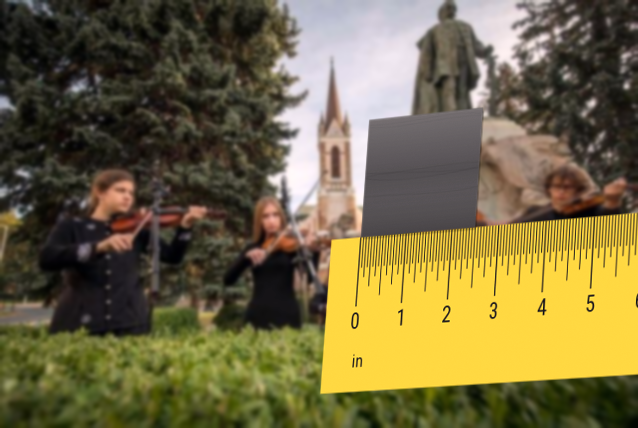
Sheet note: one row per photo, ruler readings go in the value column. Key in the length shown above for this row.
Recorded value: 2.5 in
